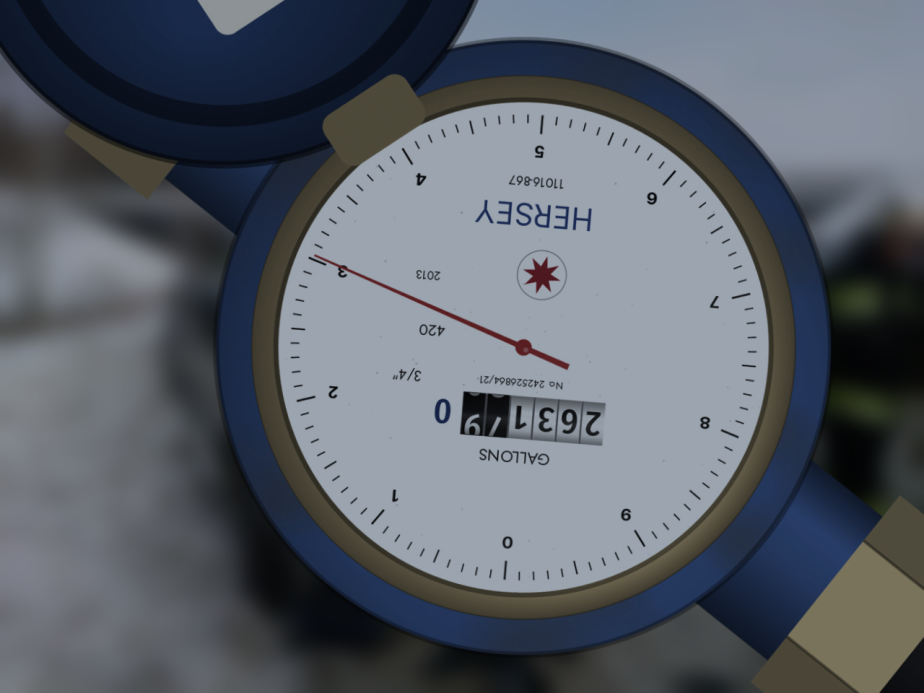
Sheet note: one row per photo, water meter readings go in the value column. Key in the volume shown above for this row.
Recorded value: 2631793.0 gal
